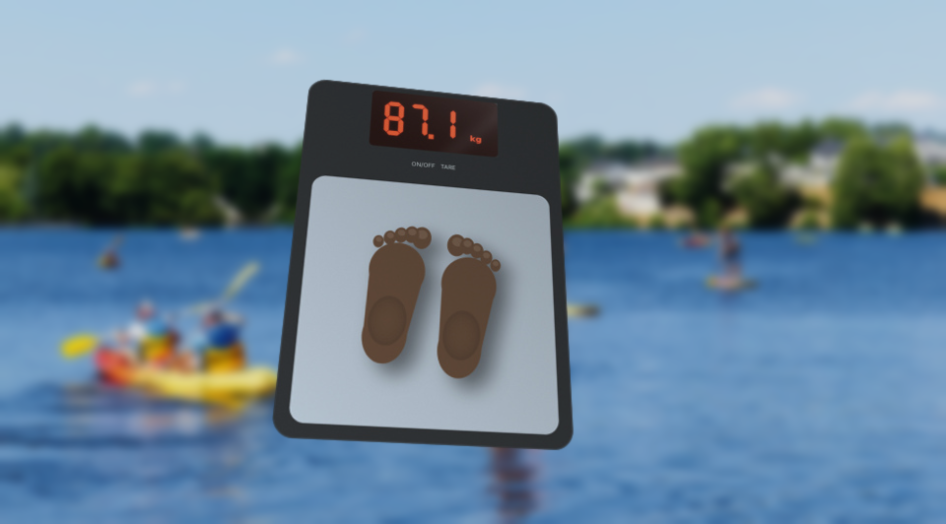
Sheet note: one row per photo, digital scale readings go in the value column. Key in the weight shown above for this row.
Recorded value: 87.1 kg
